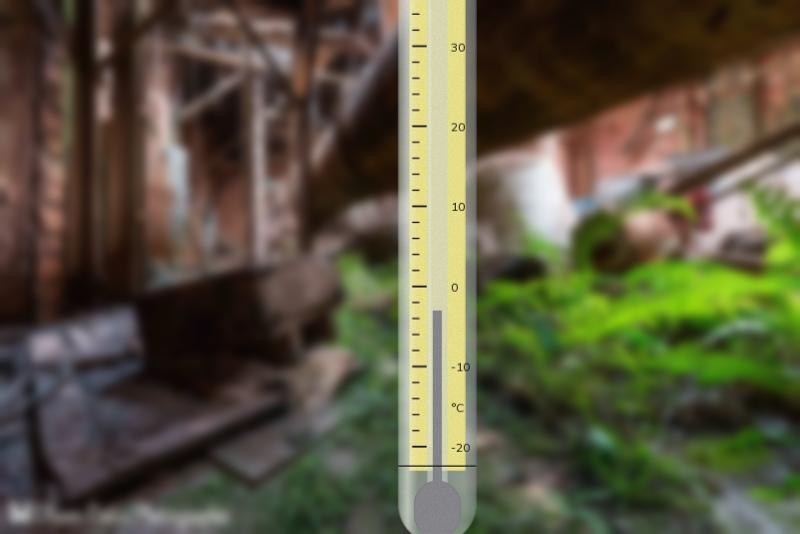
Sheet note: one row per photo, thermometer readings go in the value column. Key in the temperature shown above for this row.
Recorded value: -3 °C
